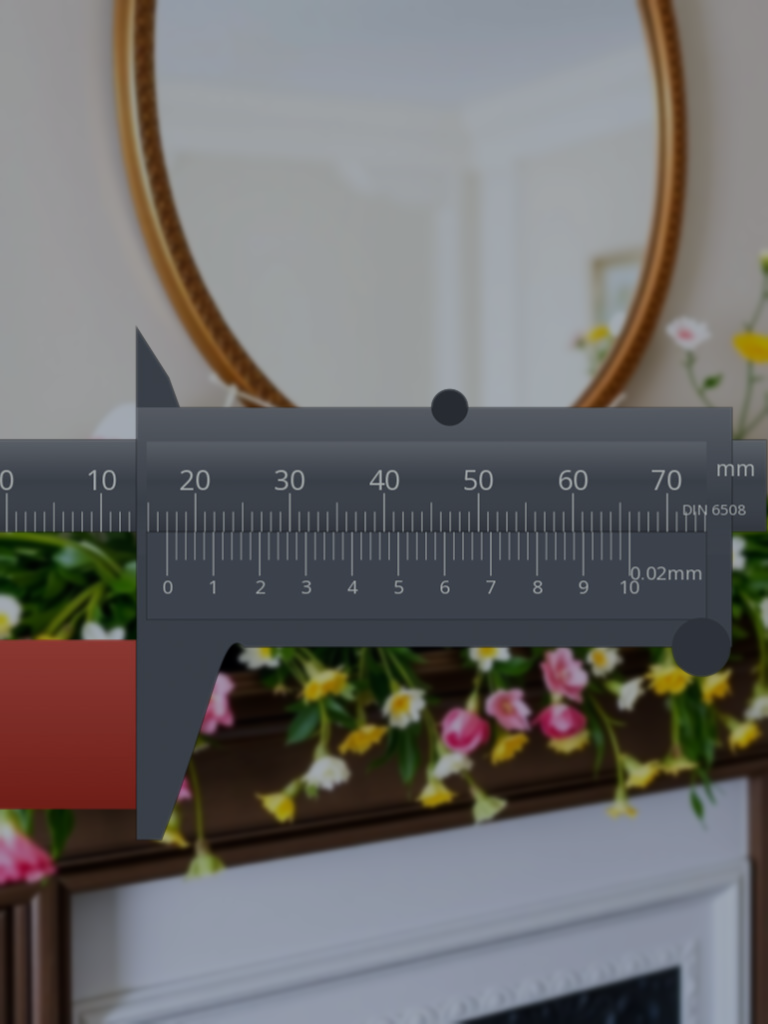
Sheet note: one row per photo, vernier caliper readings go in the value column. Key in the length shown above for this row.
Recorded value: 17.0 mm
